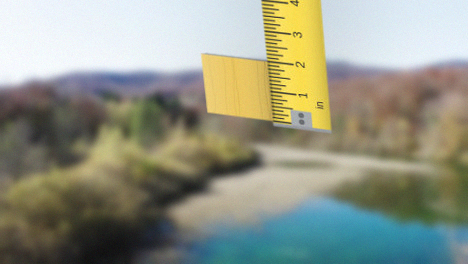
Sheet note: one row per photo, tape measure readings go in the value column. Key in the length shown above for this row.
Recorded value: 2 in
